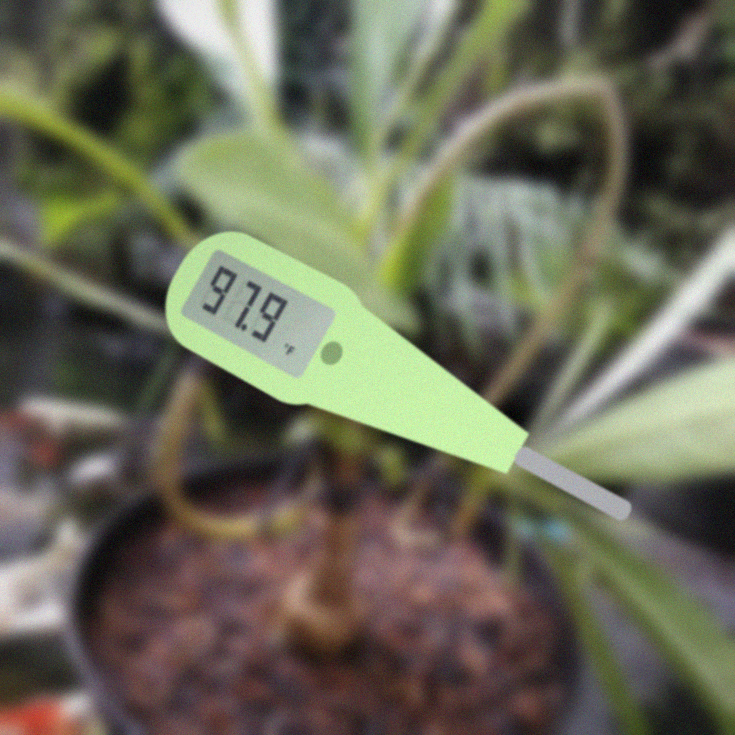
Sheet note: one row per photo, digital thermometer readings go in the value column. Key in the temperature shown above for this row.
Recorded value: 97.9 °F
